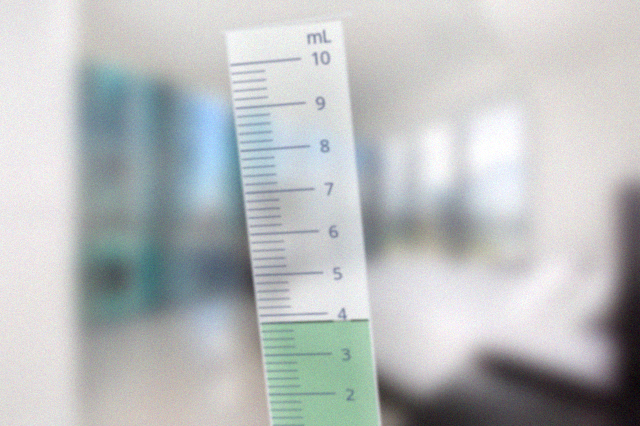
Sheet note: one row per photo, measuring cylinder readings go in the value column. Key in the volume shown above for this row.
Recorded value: 3.8 mL
